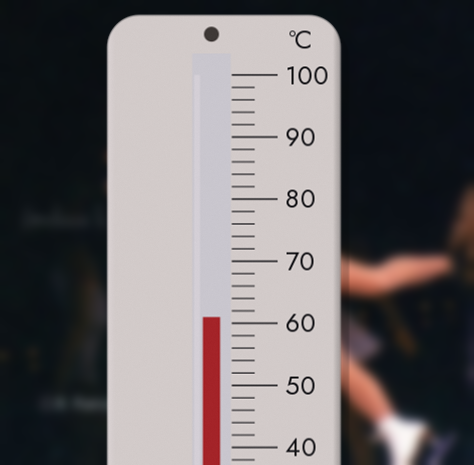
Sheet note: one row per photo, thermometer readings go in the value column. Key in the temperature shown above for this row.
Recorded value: 61 °C
